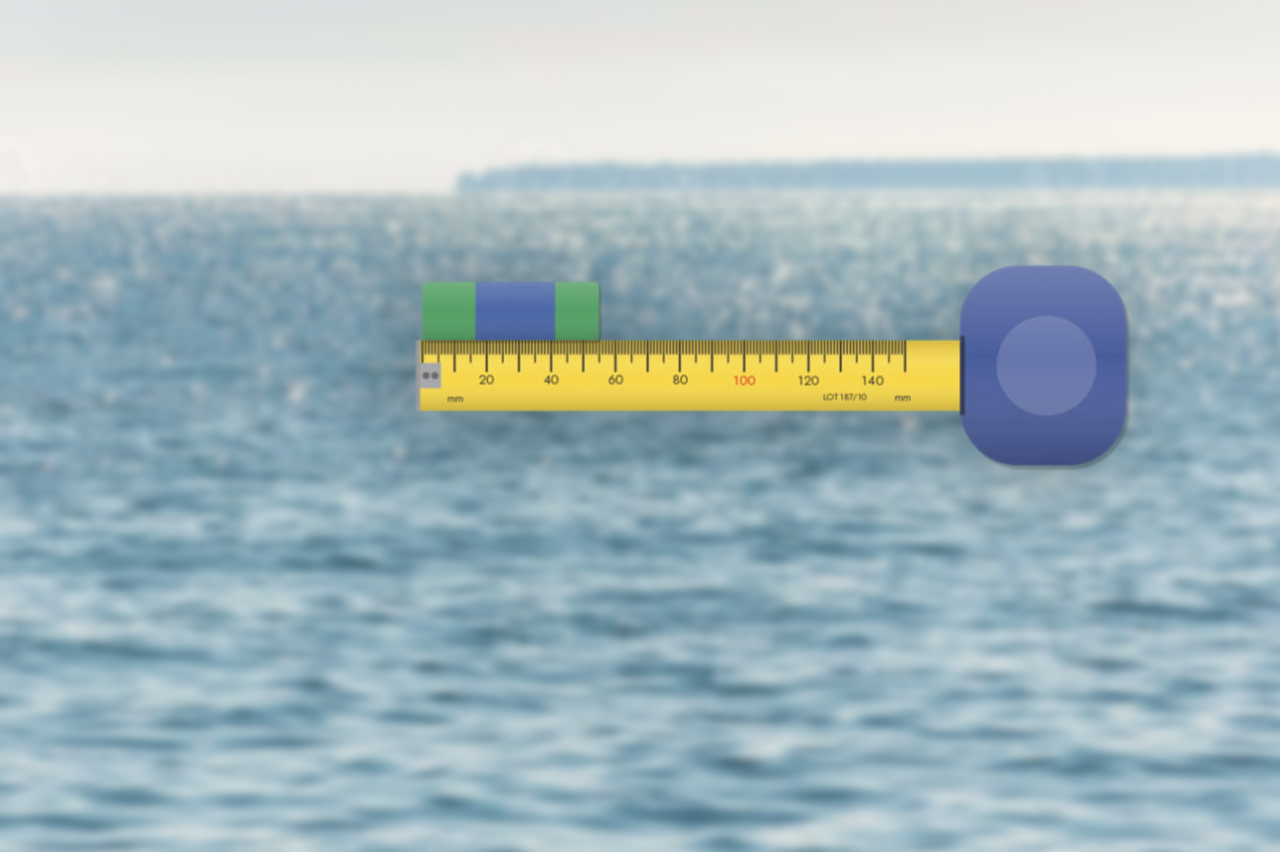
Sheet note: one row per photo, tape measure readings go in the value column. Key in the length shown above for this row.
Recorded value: 55 mm
